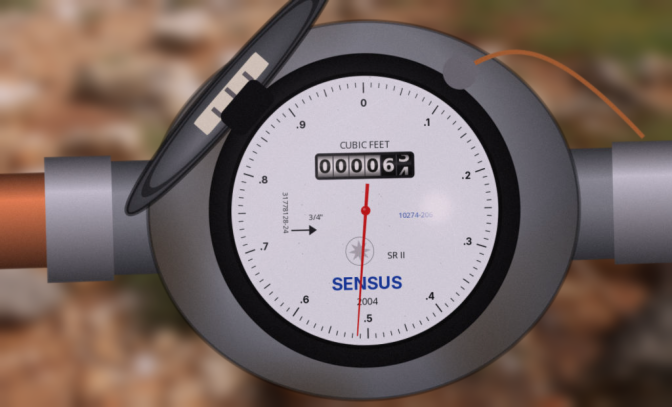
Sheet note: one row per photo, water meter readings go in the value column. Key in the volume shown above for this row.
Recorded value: 63.51 ft³
